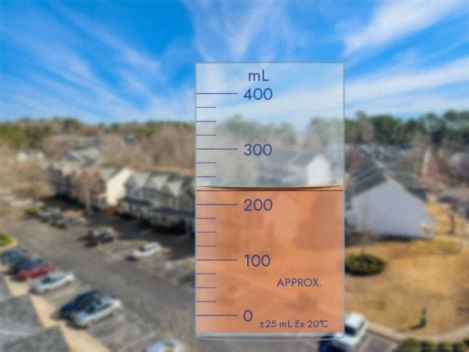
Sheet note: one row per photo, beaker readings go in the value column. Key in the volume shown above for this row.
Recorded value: 225 mL
